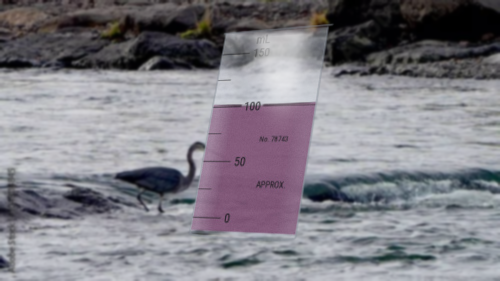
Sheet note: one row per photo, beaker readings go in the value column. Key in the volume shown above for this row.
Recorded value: 100 mL
